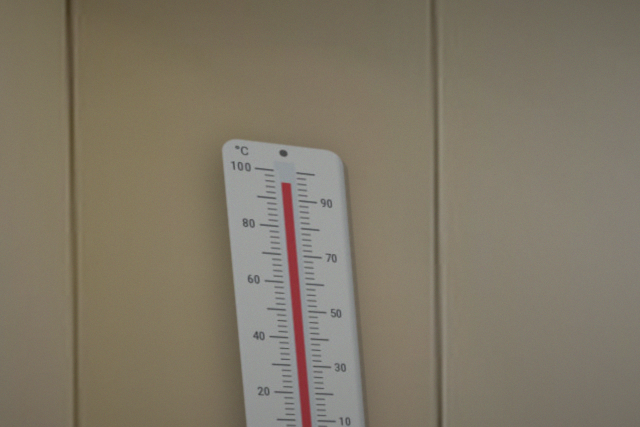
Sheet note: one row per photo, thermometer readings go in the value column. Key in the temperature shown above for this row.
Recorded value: 96 °C
